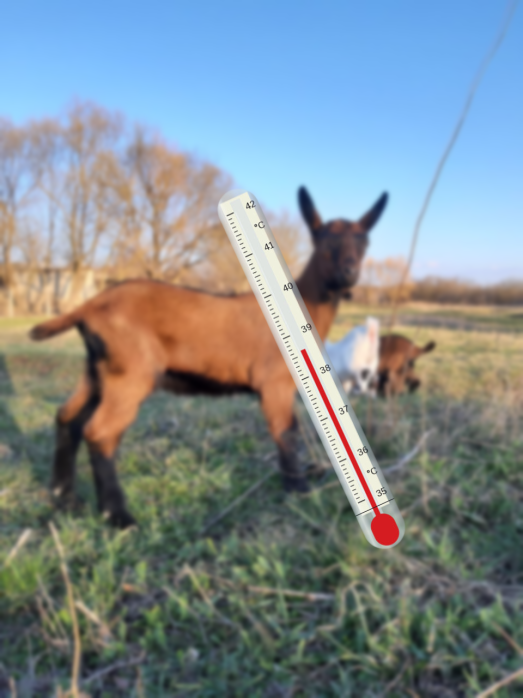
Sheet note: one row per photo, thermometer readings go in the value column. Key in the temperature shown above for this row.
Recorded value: 38.6 °C
